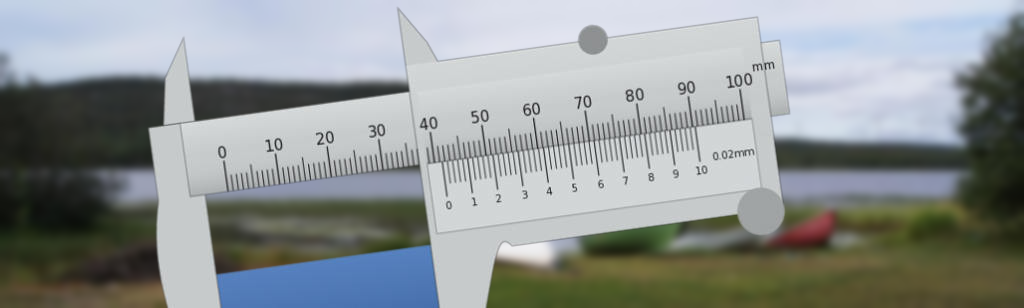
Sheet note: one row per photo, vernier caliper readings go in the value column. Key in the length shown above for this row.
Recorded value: 41.5 mm
